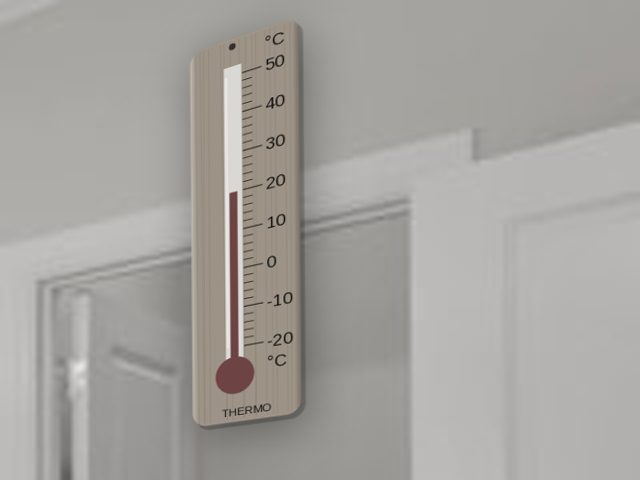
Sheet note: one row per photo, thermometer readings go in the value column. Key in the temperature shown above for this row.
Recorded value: 20 °C
